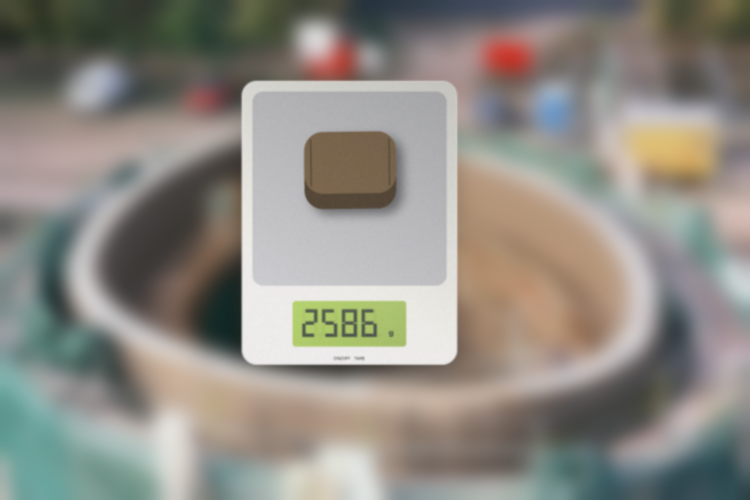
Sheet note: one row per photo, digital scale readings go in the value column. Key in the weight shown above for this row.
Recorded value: 2586 g
